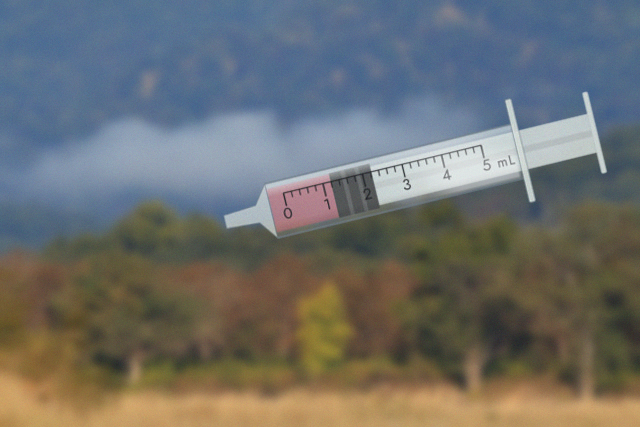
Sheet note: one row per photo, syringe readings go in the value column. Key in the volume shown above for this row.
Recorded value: 1.2 mL
